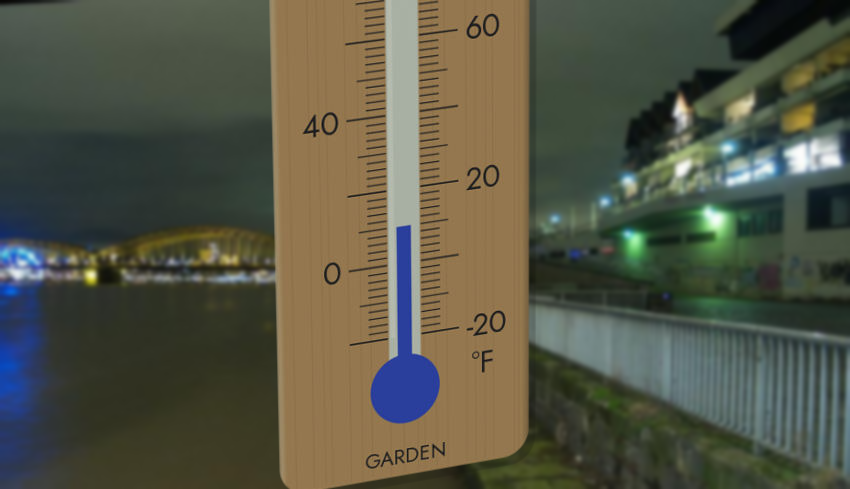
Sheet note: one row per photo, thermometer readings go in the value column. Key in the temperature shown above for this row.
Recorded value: 10 °F
